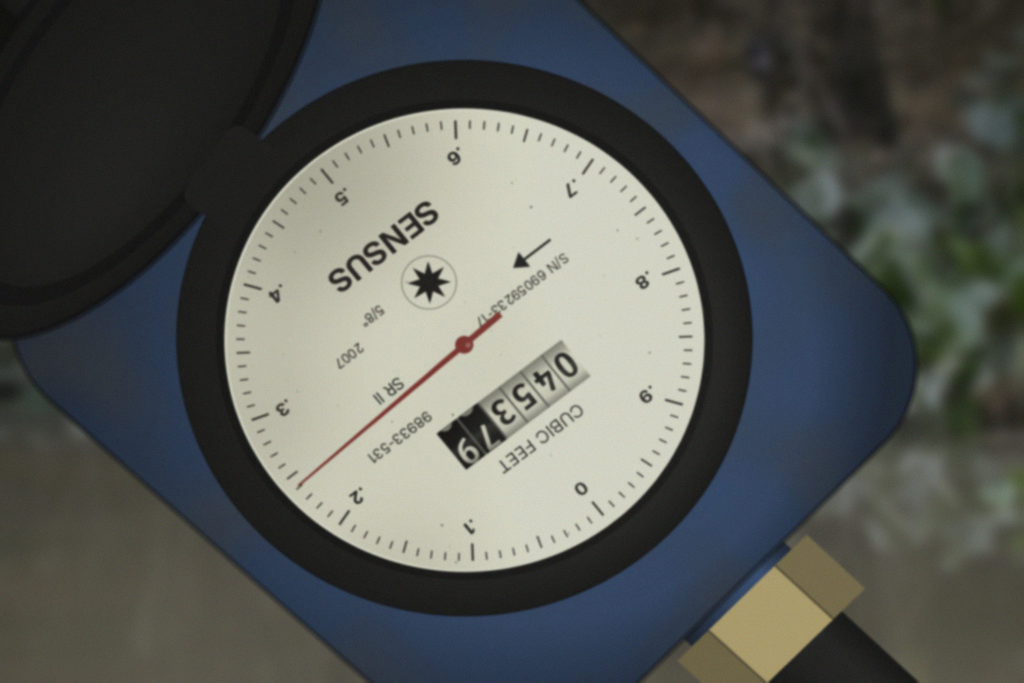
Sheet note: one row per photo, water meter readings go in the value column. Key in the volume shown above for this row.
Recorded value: 45379.24 ft³
